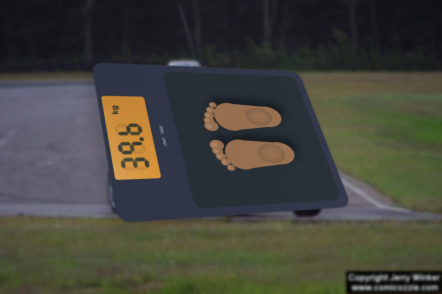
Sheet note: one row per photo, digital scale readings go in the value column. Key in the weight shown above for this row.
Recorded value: 39.6 kg
